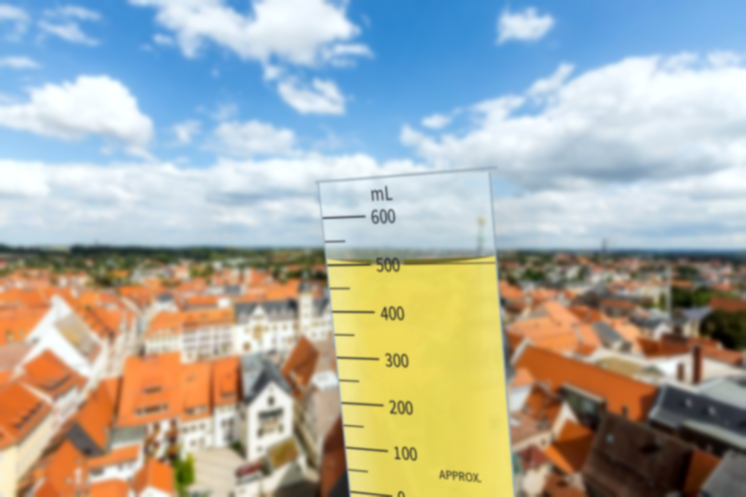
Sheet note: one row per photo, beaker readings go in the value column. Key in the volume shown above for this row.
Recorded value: 500 mL
